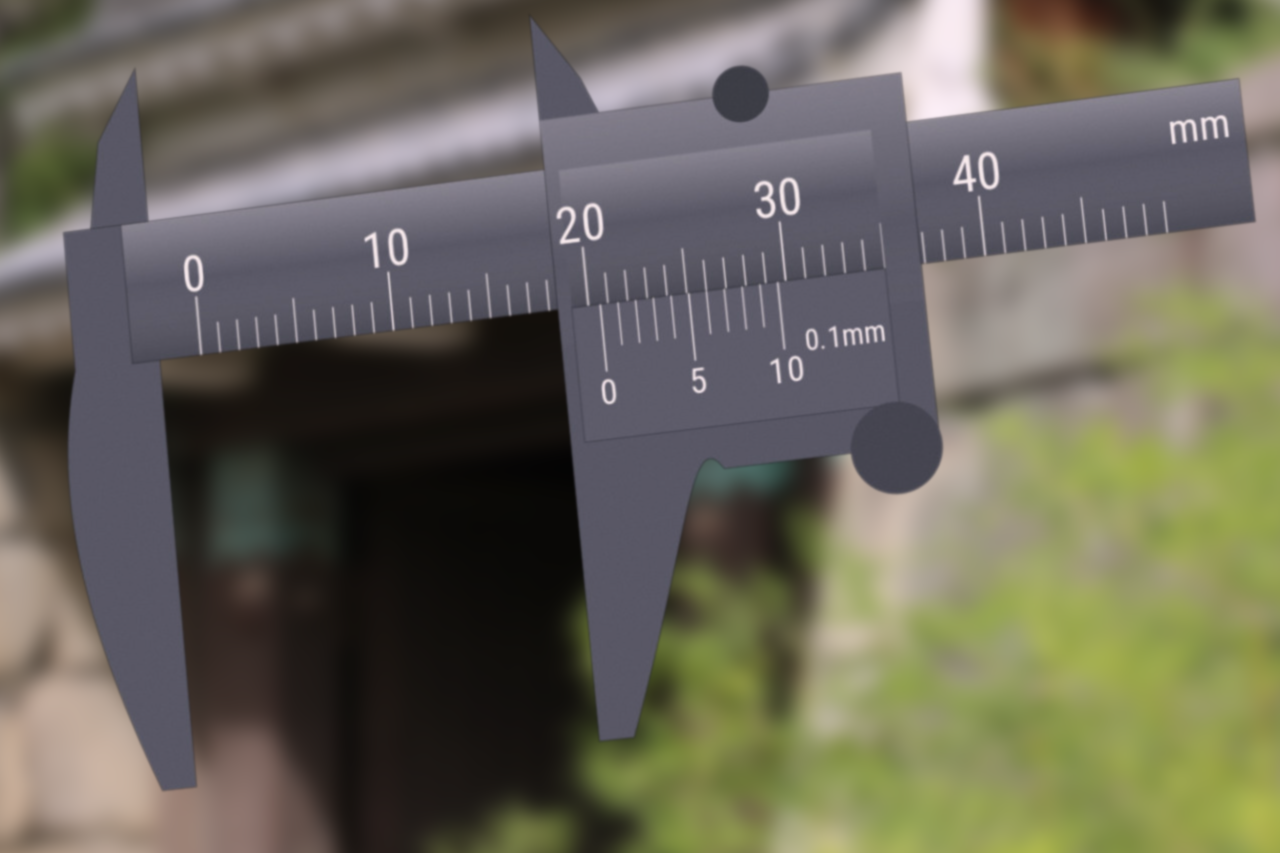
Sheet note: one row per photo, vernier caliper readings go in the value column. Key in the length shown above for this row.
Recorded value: 20.6 mm
